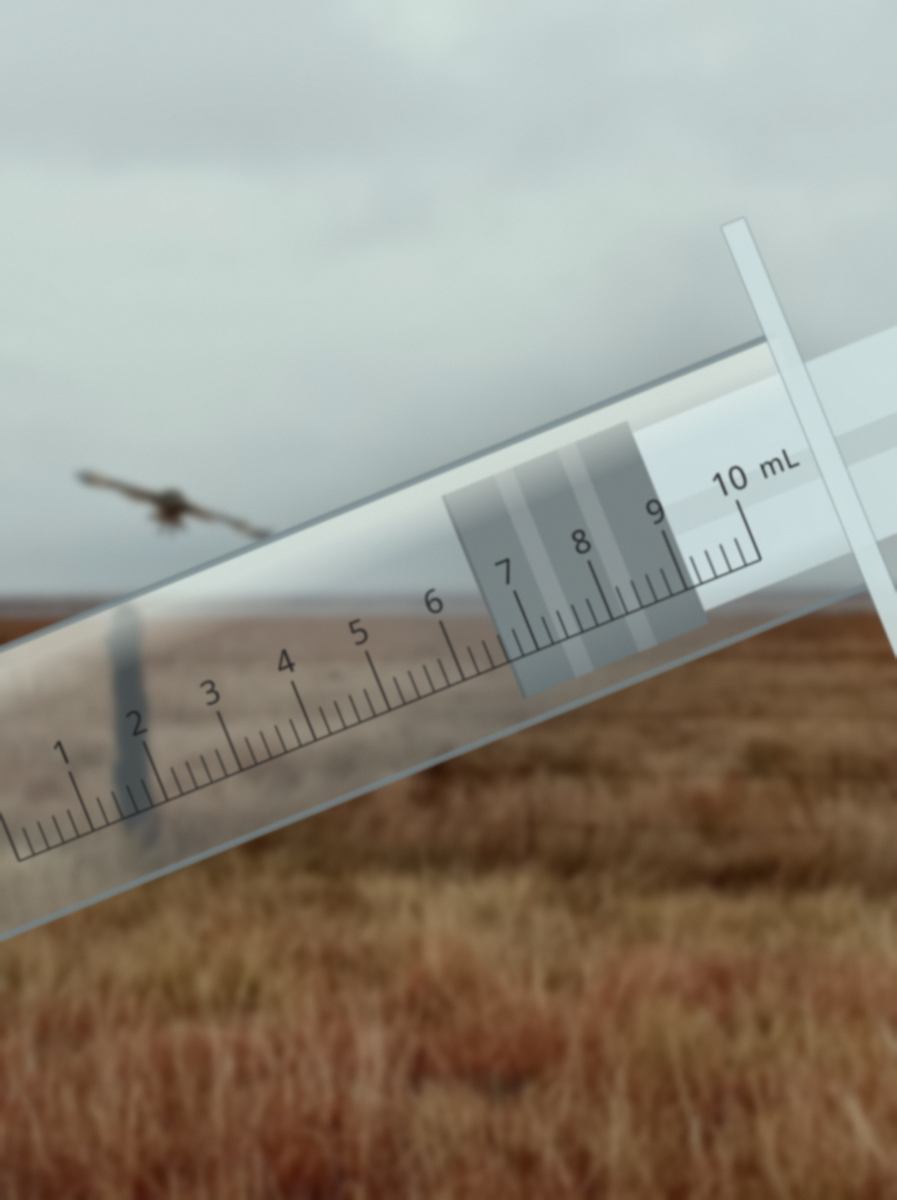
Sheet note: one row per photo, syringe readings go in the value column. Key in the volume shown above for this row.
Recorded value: 6.6 mL
